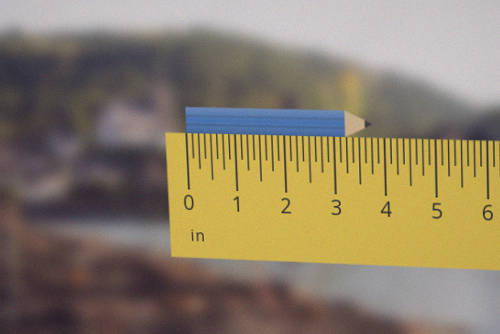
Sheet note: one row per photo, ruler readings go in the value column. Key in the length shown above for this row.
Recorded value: 3.75 in
